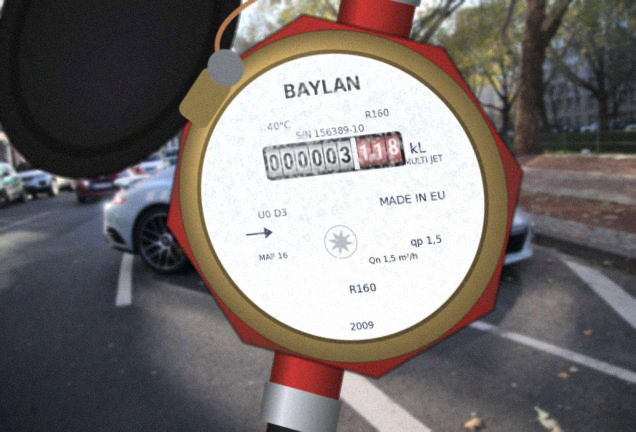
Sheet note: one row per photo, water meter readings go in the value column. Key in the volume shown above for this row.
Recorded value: 3.118 kL
